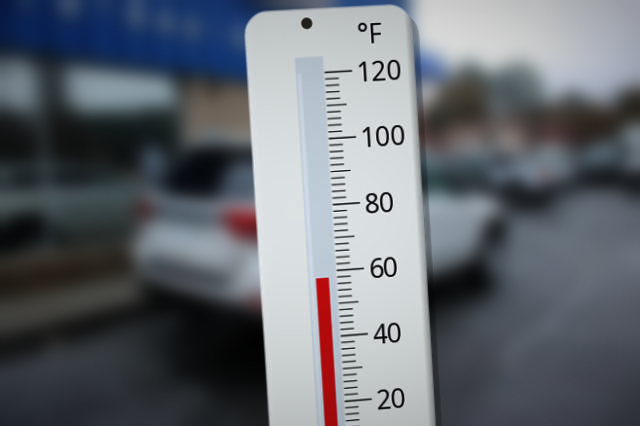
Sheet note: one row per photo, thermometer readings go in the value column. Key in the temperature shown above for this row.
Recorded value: 58 °F
